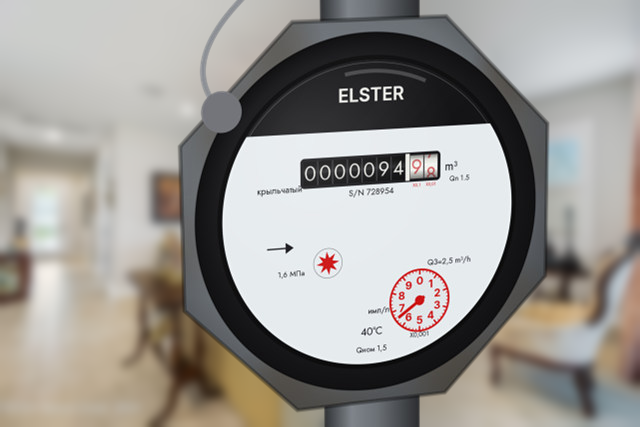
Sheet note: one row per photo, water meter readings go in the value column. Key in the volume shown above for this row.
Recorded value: 94.976 m³
